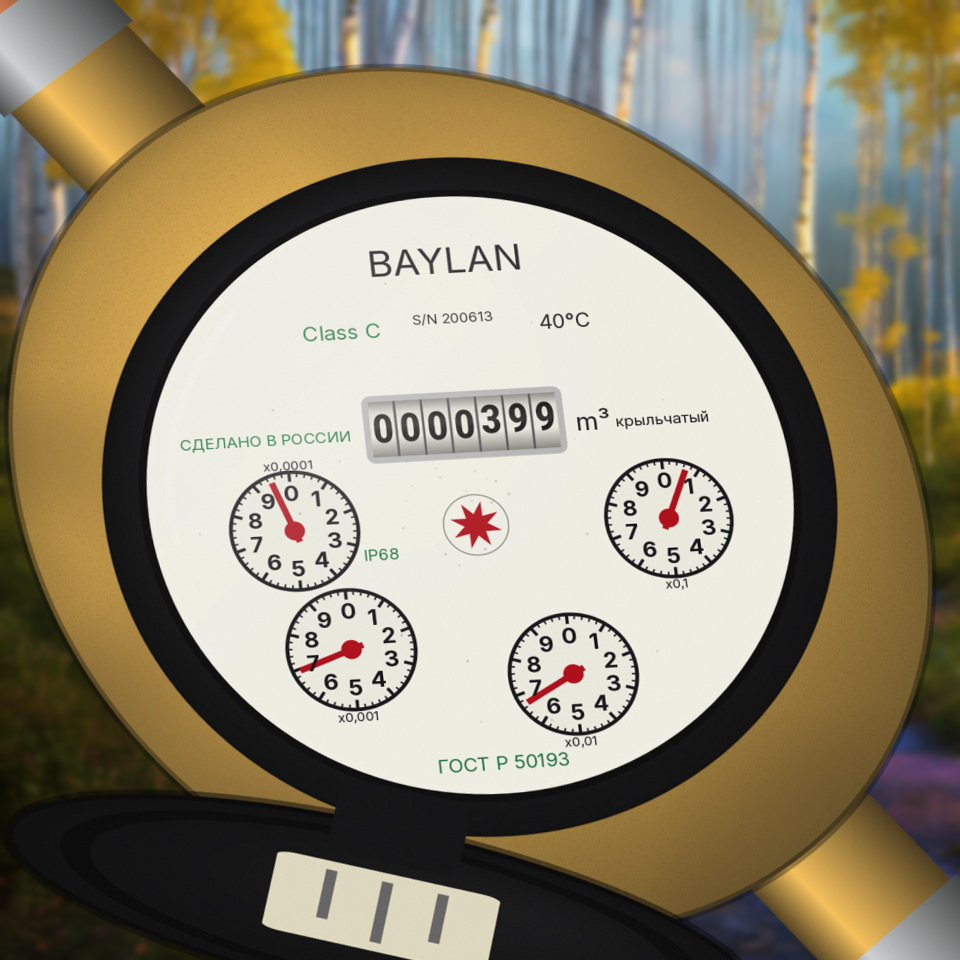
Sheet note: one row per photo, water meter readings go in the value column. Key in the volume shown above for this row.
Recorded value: 399.0669 m³
